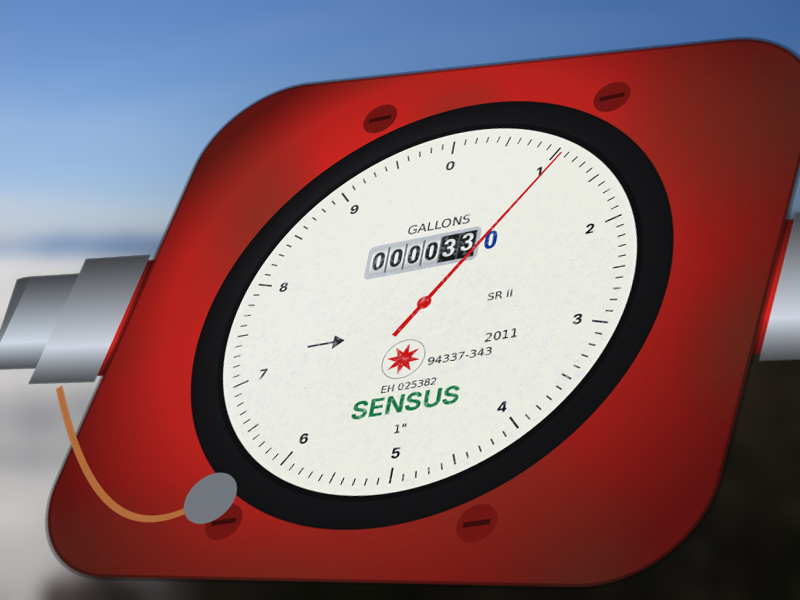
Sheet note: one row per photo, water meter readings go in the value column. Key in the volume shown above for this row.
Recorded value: 331.0 gal
